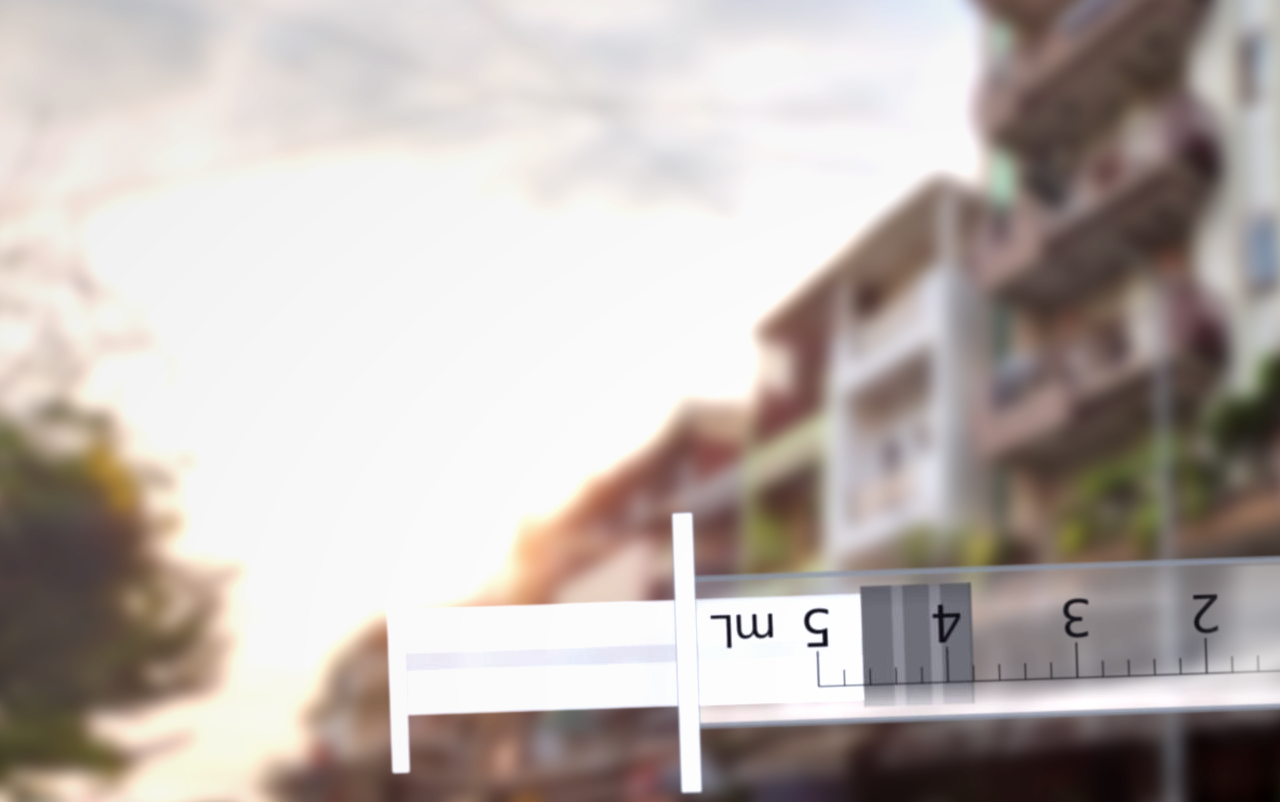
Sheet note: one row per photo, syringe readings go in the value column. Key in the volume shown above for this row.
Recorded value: 3.8 mL
